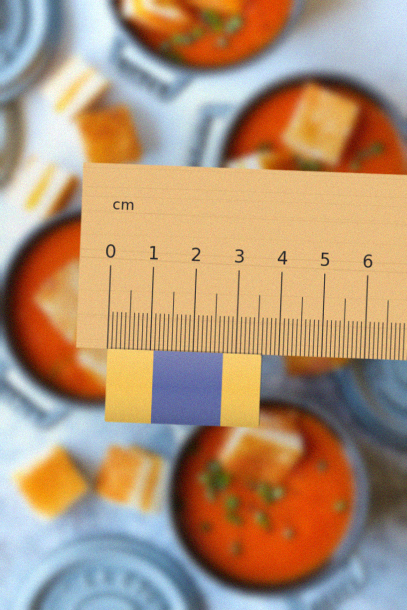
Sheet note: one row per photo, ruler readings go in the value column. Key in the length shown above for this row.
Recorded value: 3.6 cm
